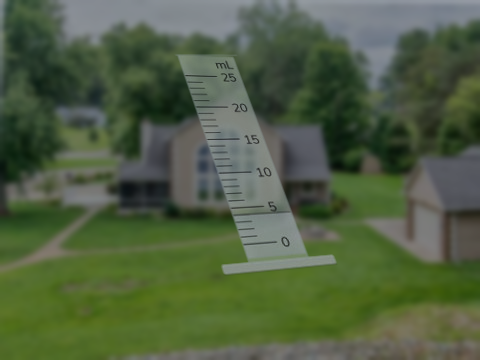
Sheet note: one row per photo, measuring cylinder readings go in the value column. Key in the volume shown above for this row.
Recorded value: 4 mL
